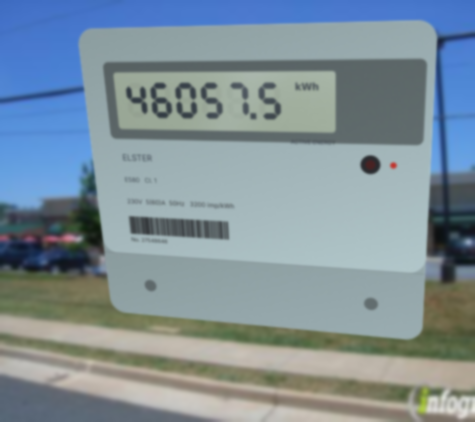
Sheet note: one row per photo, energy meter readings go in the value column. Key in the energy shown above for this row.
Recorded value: 46057.5 kWh
